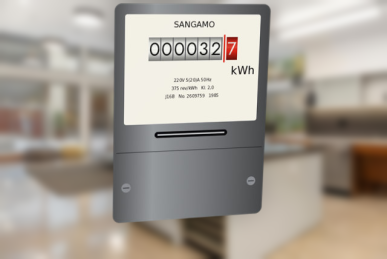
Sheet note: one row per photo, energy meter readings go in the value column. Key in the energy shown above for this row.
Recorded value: 32.7 kWh
